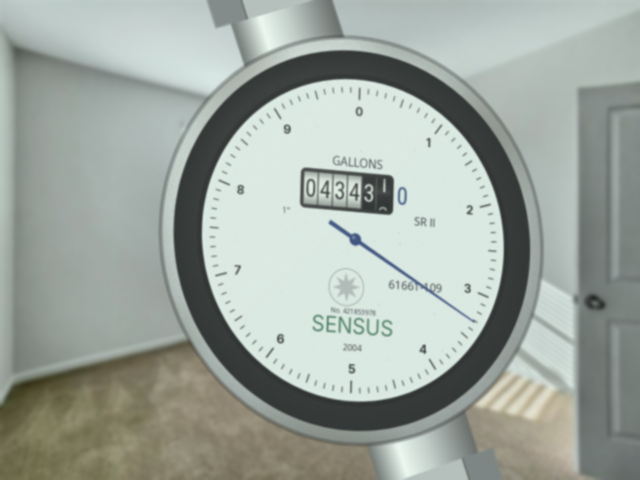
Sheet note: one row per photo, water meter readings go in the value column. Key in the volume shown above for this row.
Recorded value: 434313.3 gal
